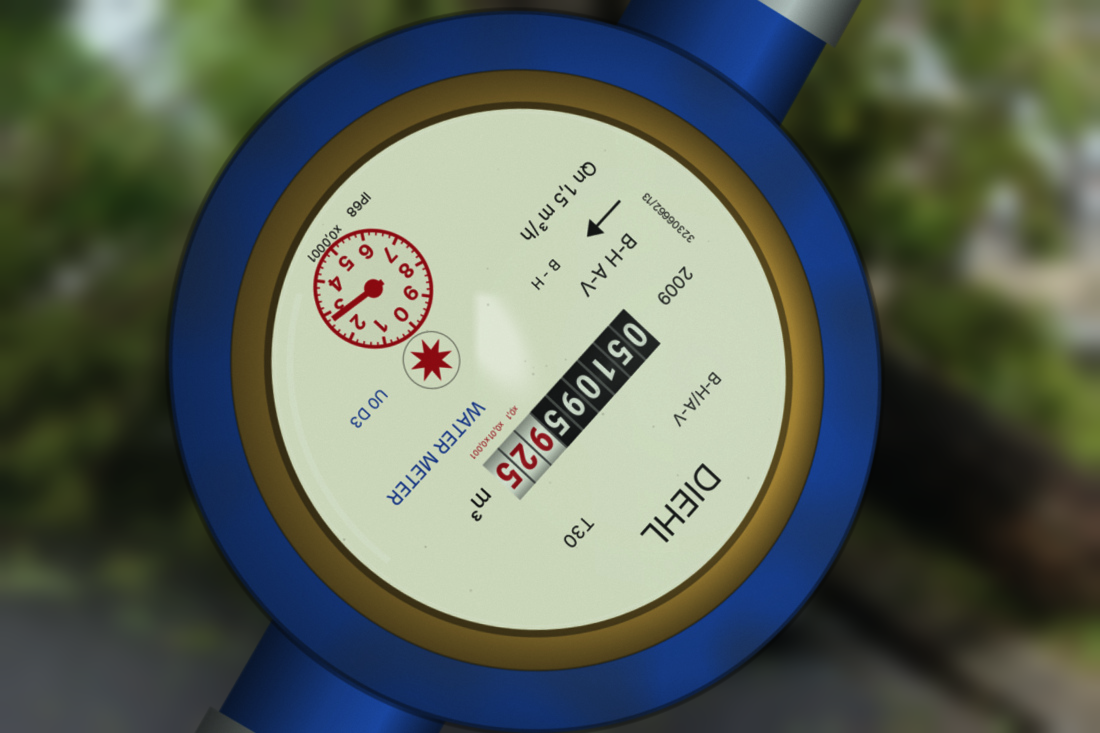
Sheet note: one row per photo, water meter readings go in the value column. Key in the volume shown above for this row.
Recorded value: 51095.9252 m³
